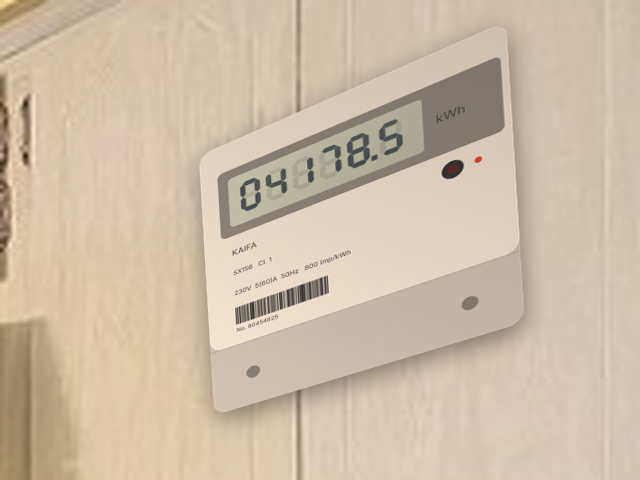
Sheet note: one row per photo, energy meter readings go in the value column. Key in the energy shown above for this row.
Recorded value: 4178.5 kWh
